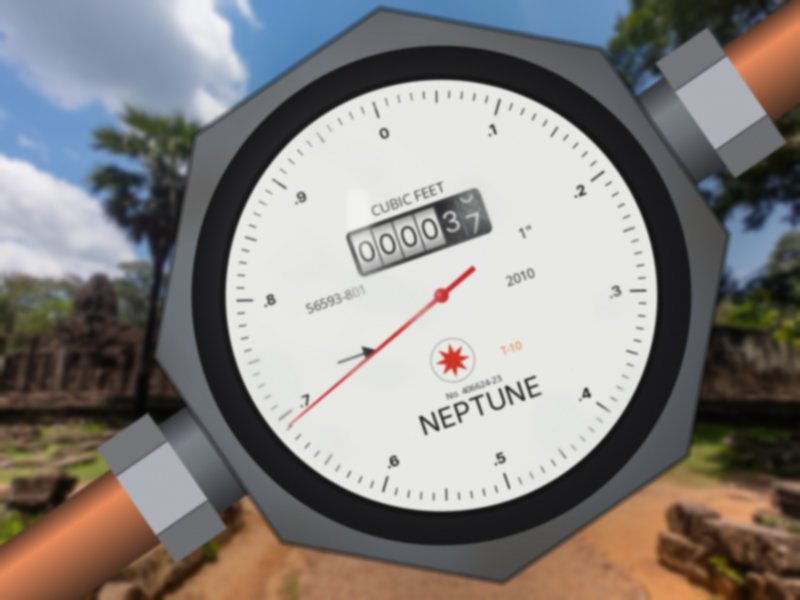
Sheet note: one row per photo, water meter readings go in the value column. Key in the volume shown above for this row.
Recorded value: 36.69 ft³
